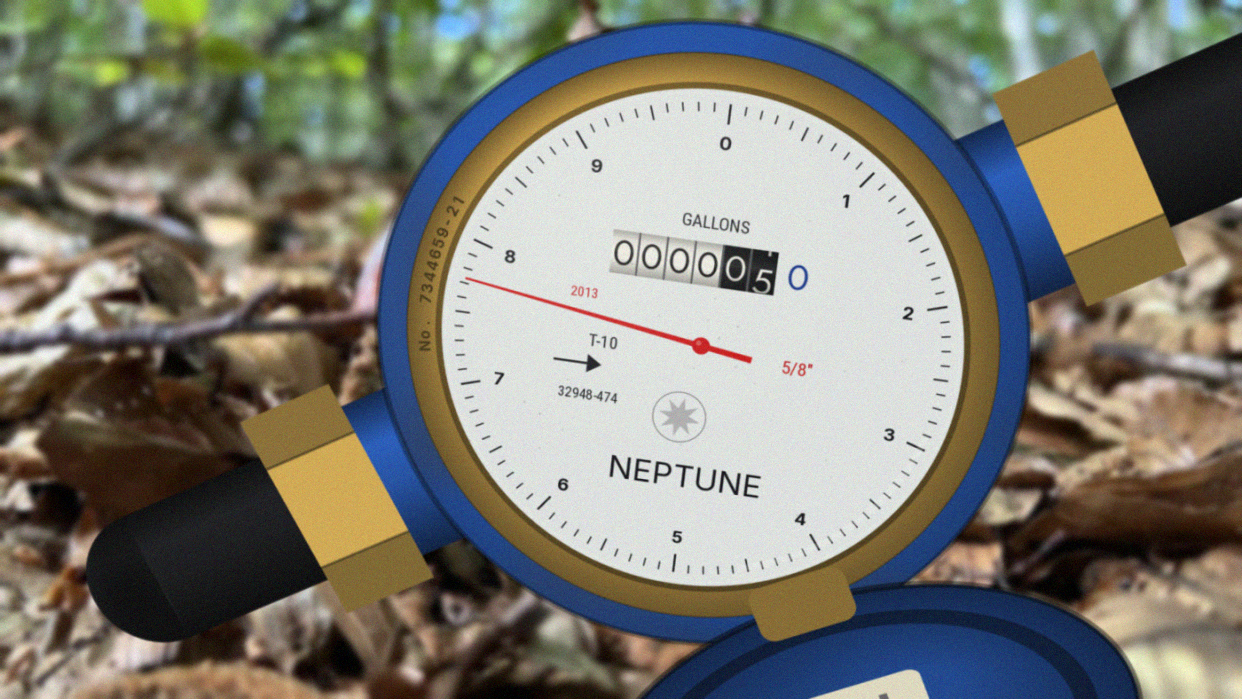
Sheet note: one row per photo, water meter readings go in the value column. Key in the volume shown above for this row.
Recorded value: 47.7 gal
